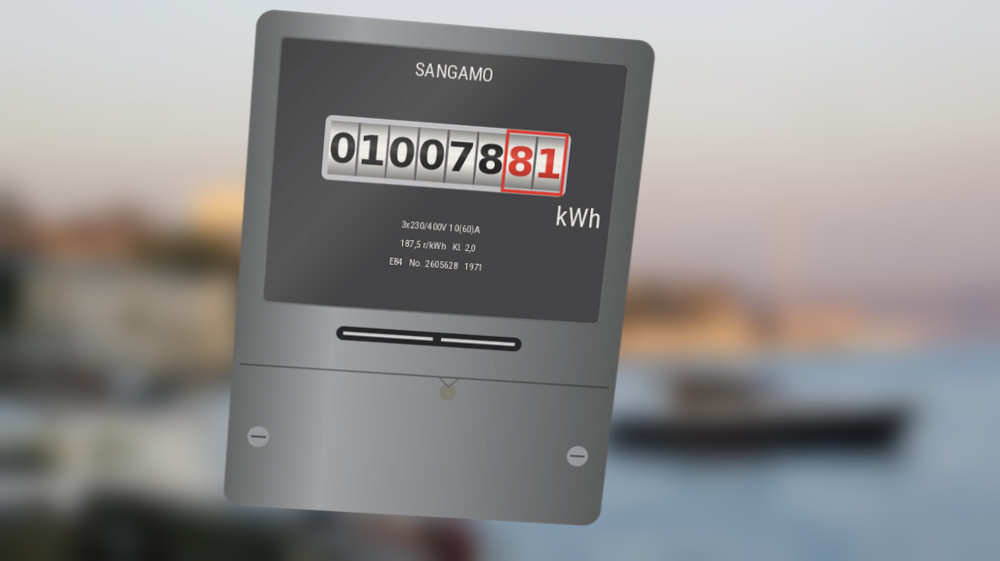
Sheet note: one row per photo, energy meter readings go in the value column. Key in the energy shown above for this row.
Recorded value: 10078.81 kWh
